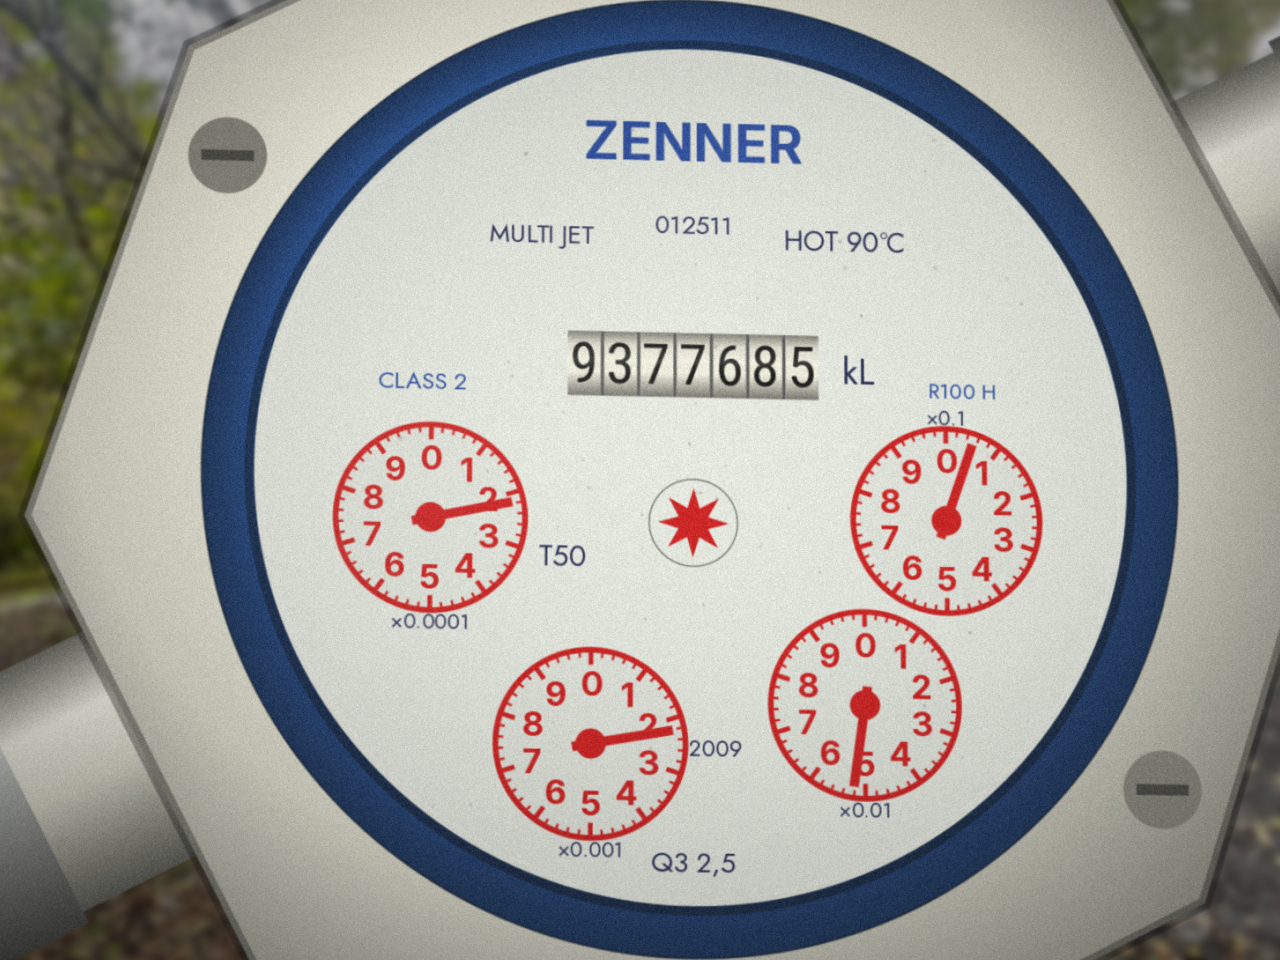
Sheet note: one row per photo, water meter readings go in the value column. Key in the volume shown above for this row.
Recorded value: 9377685.0522 kL
